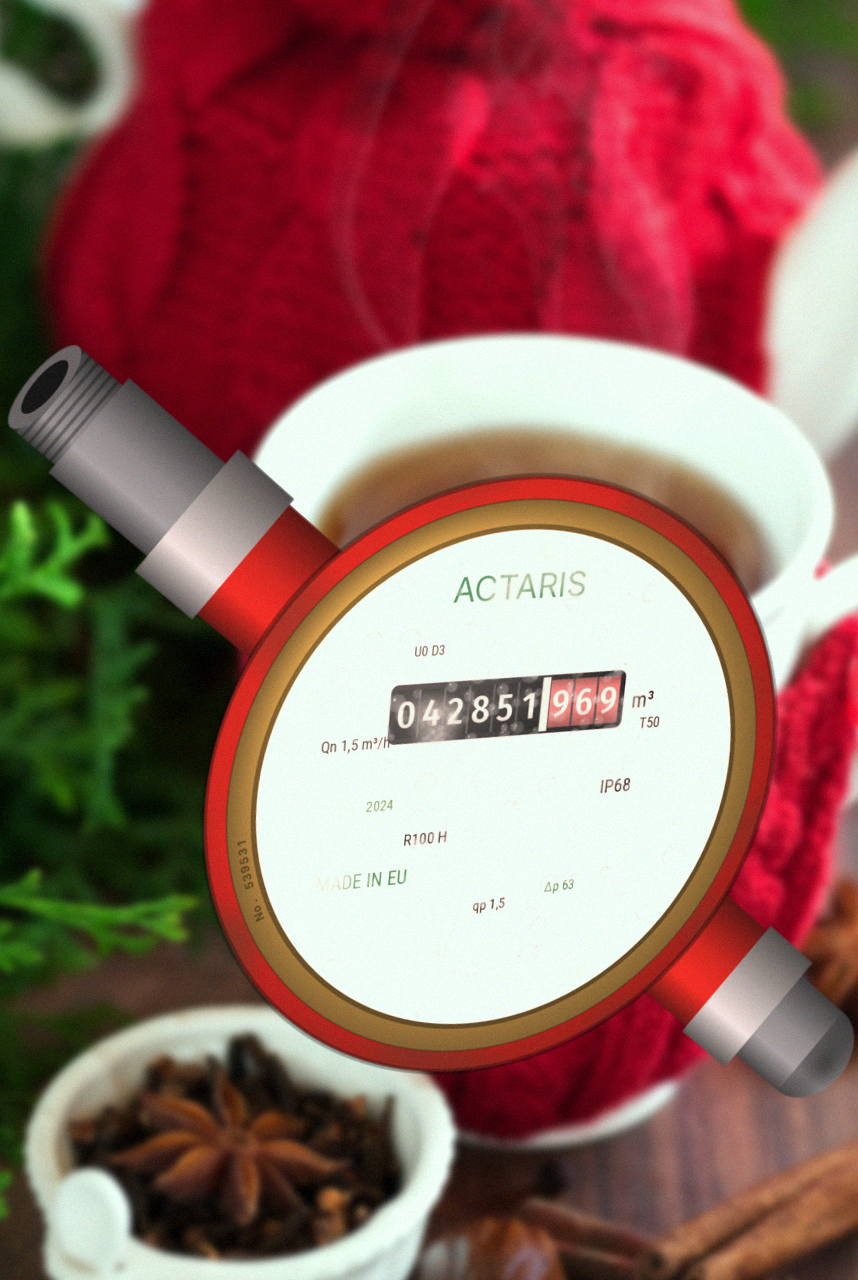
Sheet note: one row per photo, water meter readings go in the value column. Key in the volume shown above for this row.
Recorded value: 42851.969 m³
